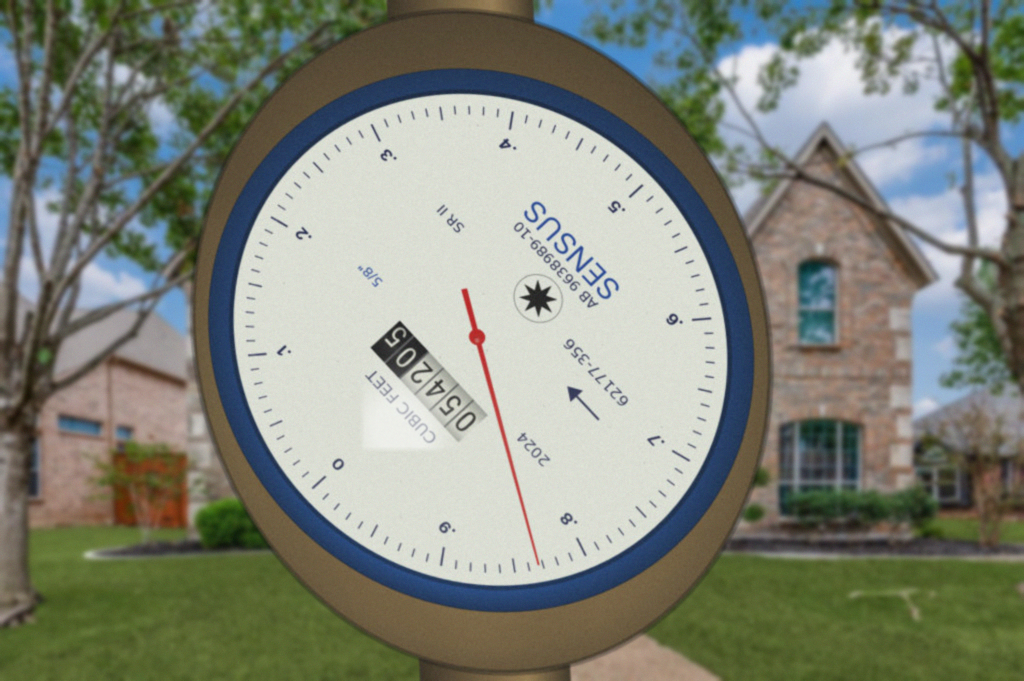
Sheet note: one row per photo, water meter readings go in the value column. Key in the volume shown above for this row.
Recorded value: 54204.83 ft³
